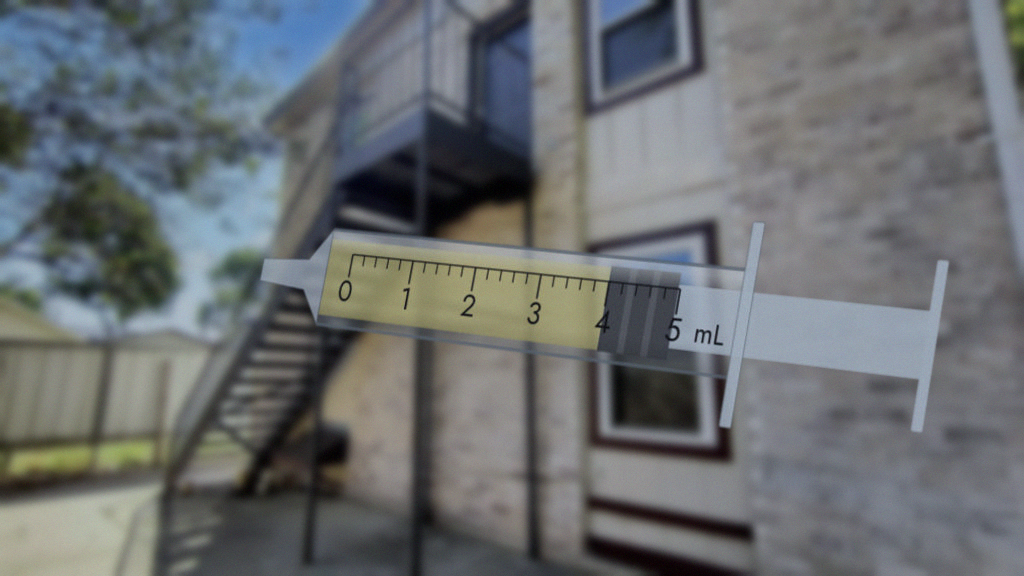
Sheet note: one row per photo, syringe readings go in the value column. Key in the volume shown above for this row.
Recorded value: 4 mL
